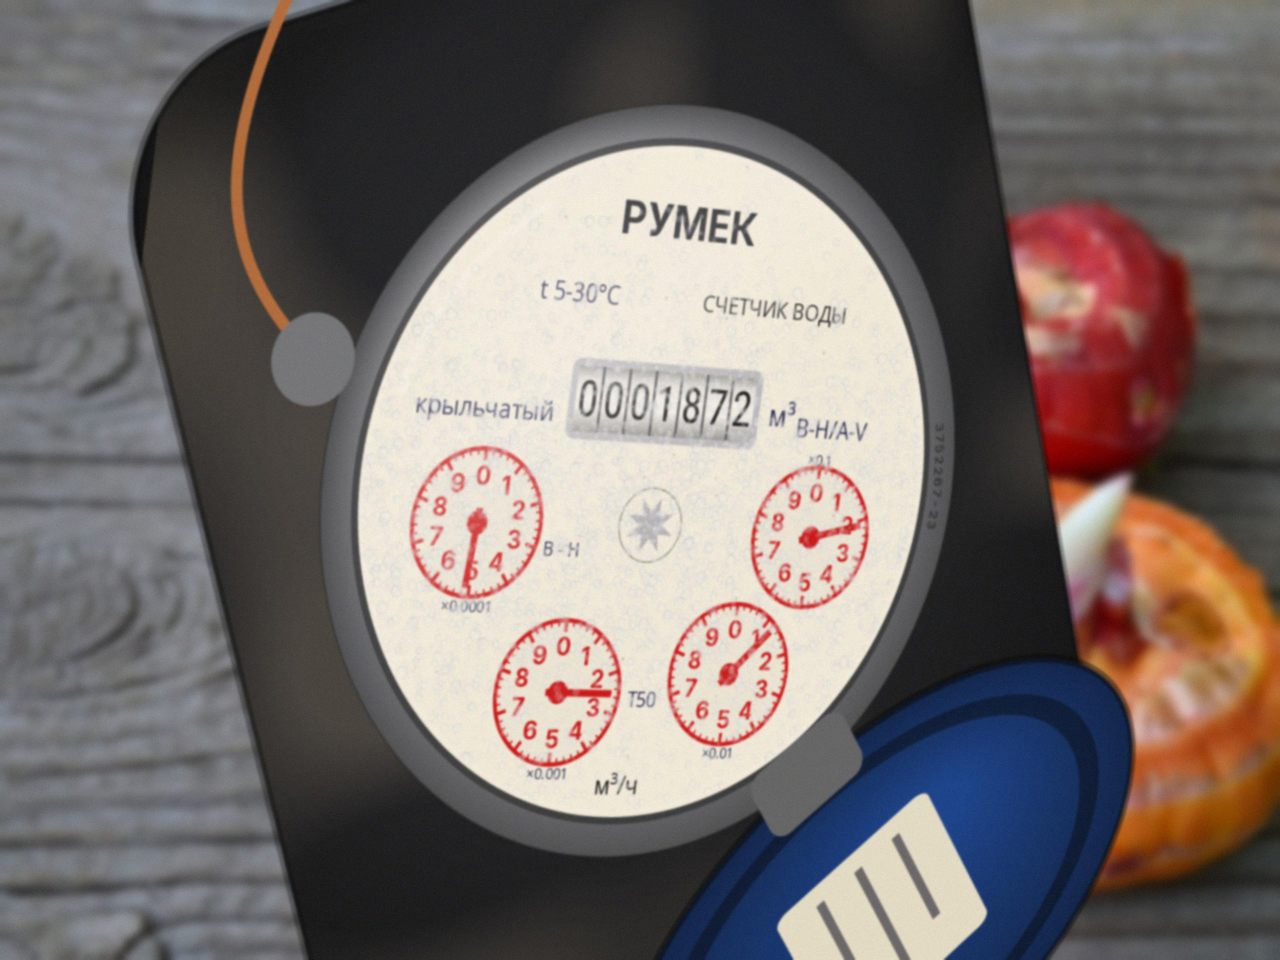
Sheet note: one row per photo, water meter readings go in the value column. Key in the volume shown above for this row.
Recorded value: 1872.2125 m³
